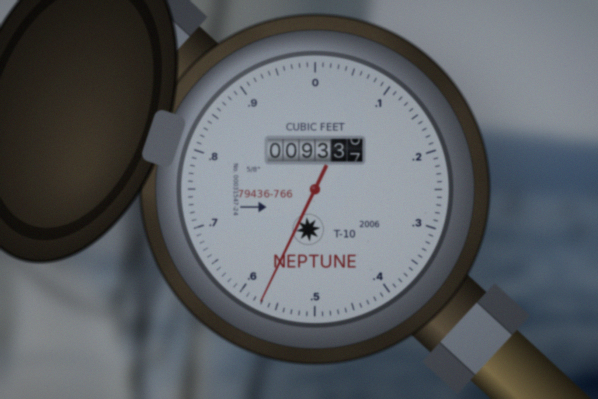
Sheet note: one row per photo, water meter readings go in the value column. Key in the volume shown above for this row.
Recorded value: 9336.57 ft³
